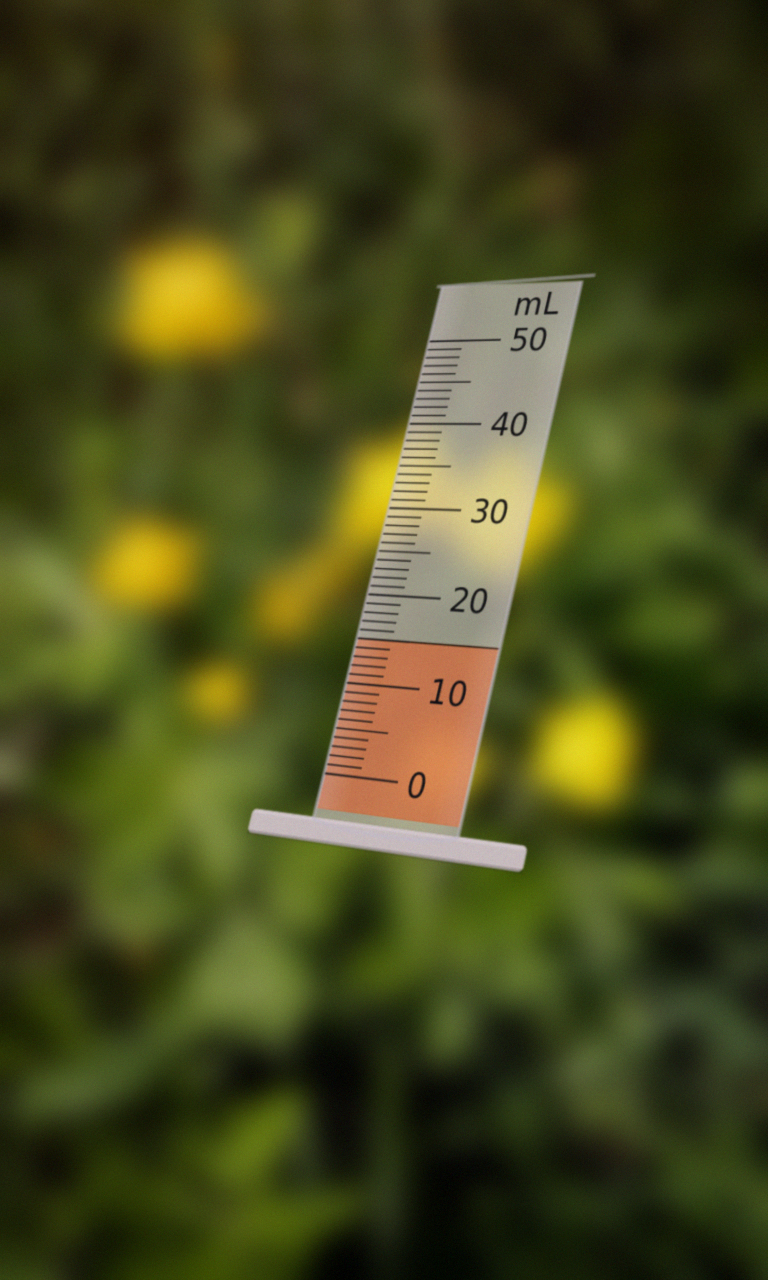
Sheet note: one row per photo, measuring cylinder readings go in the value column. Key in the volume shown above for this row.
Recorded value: 15 mL
